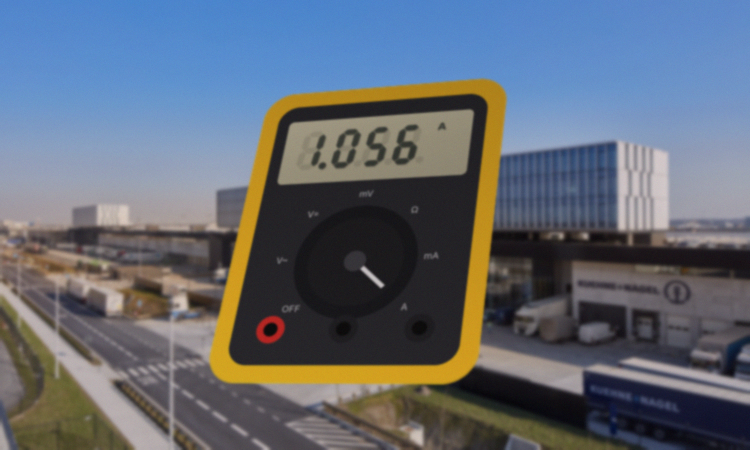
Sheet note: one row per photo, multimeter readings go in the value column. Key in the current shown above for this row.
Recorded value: 1.056 A
